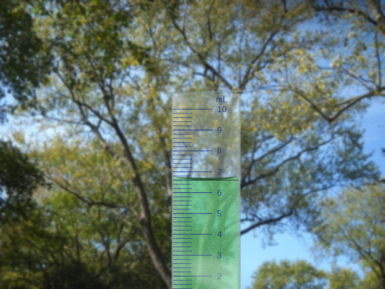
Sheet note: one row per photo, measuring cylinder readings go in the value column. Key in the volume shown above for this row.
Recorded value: 6.6 mL
